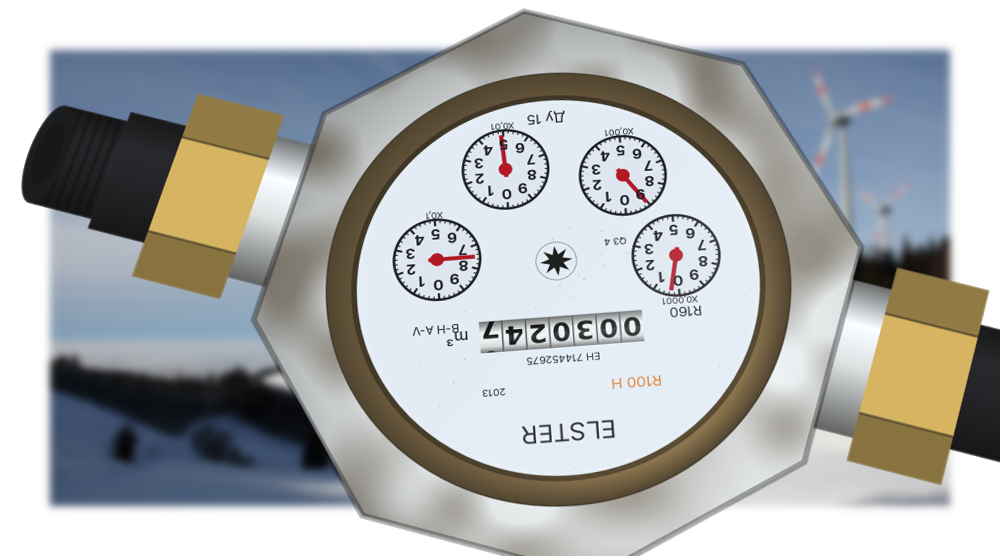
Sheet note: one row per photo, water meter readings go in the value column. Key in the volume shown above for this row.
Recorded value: 30246.7490 m³
